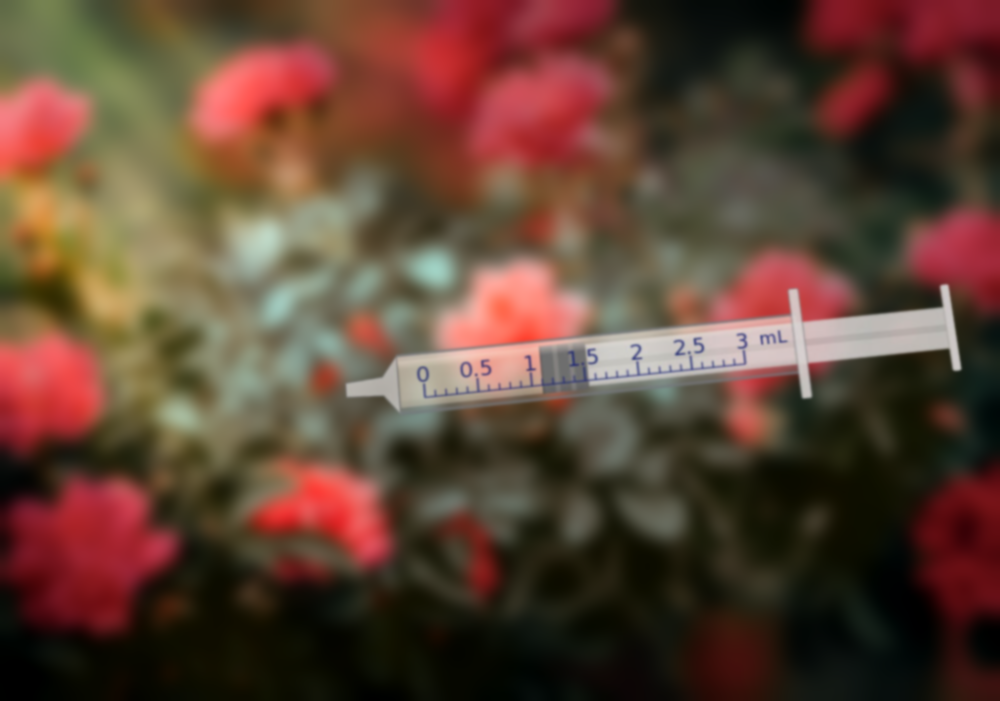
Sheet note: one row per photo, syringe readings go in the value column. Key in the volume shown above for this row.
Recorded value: 1.1 mL
